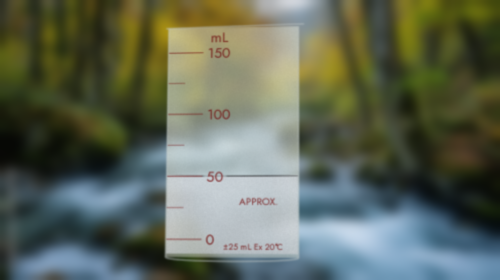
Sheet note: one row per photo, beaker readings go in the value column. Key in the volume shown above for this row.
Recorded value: 50 mL
